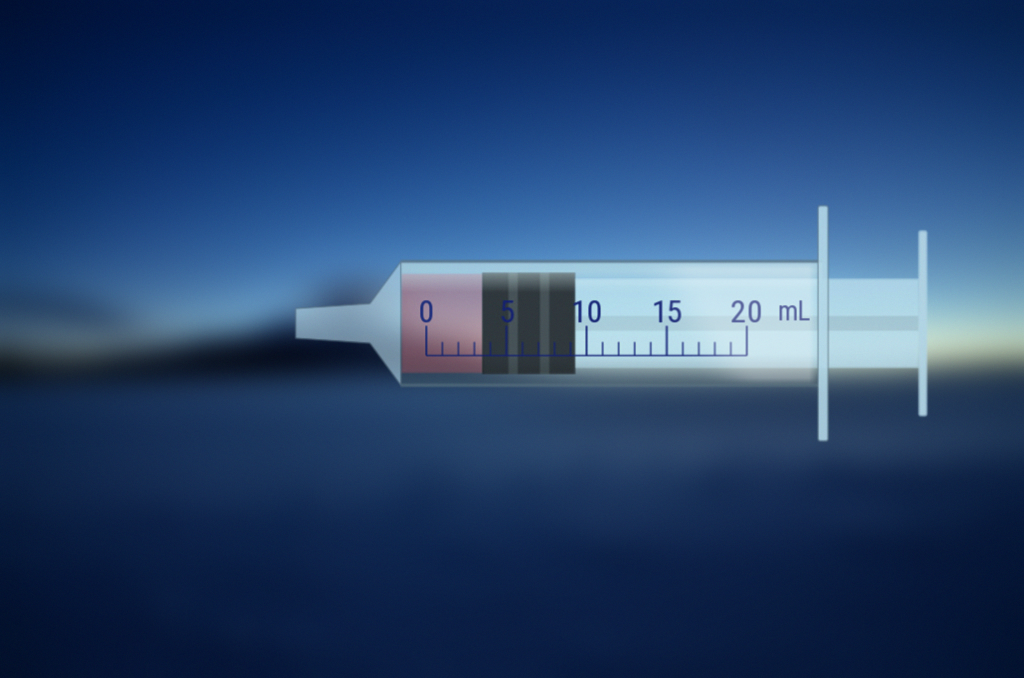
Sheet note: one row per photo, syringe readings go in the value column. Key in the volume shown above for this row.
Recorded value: 3.5 mL
